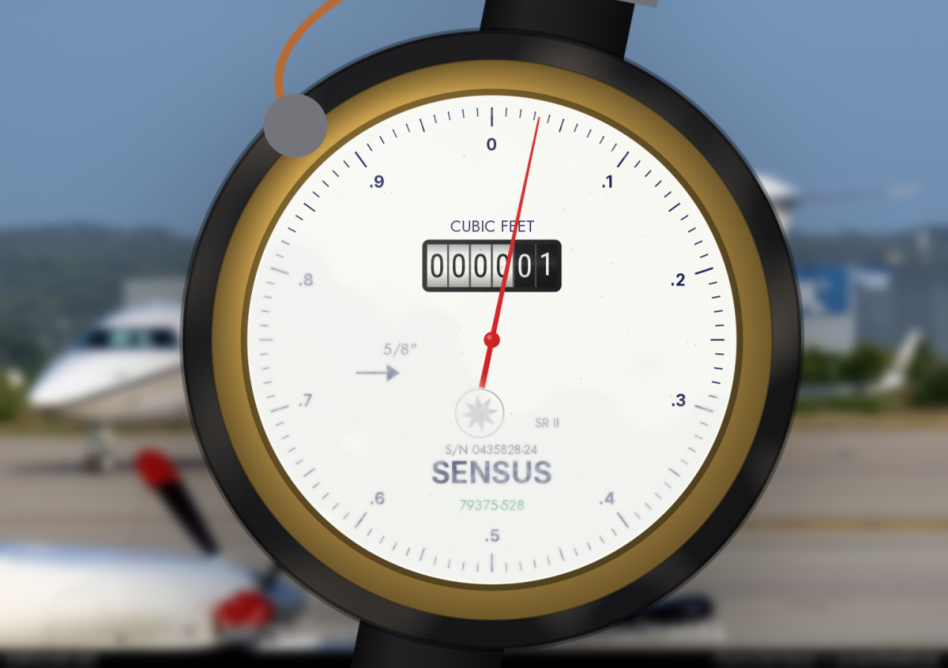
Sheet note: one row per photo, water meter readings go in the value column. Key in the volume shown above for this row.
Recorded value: 1.03 ft³
